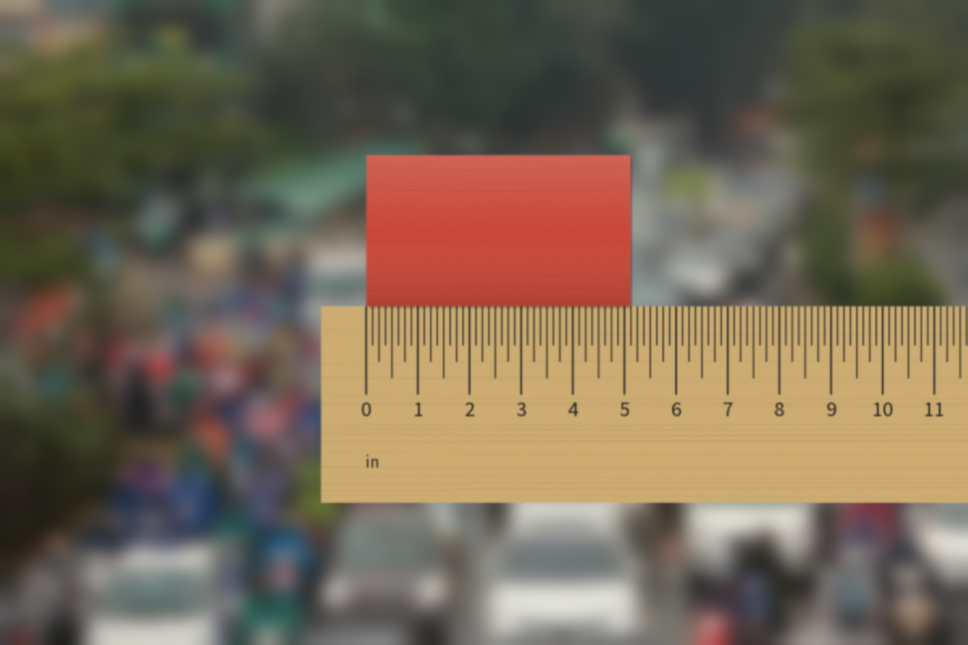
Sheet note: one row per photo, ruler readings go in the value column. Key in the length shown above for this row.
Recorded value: 5.125 in
